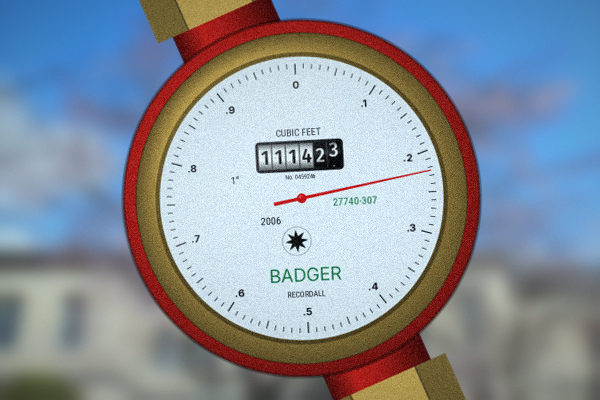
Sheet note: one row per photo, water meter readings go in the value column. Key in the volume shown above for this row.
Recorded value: 111423.22 ft³
